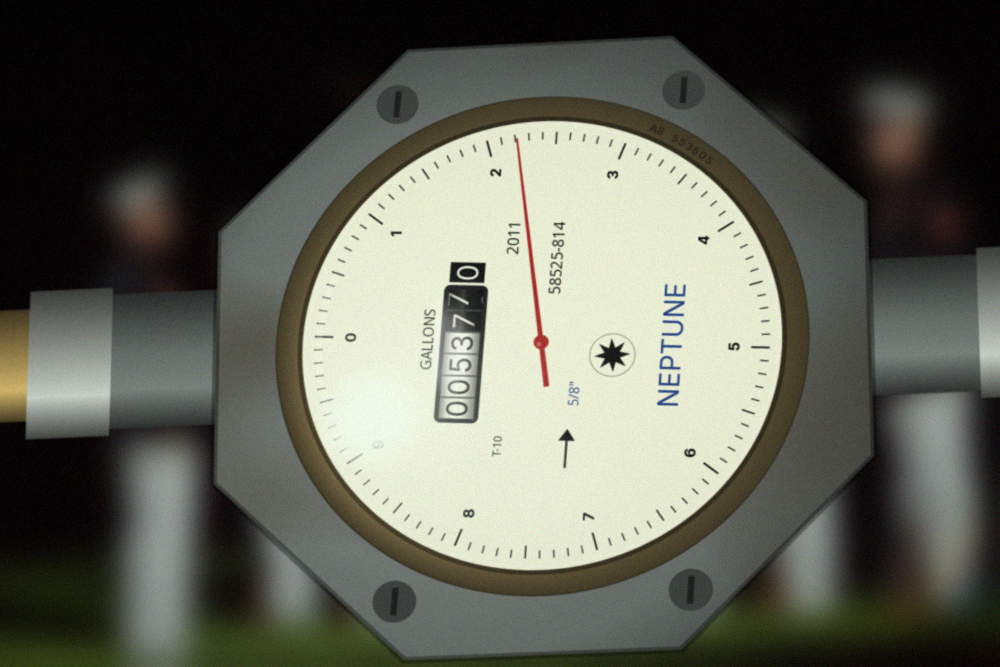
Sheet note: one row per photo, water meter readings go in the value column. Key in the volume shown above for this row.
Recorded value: 53772.2 gal
